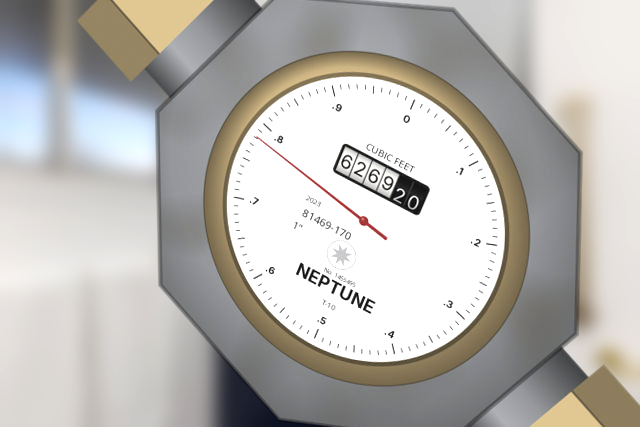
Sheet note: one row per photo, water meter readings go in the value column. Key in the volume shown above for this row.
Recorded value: 626919.78 ft³
